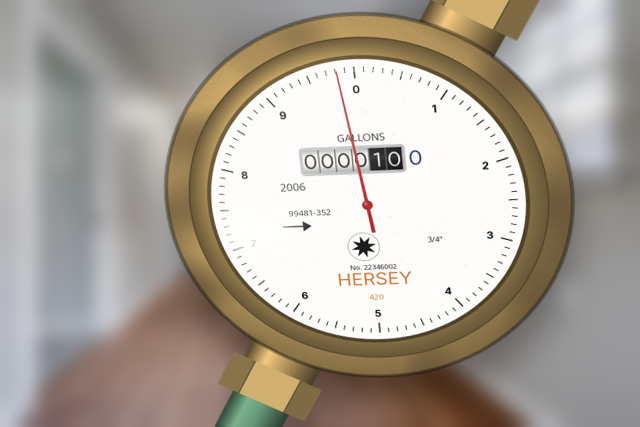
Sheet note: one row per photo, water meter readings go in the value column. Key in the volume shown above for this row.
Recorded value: 99.8 gal
